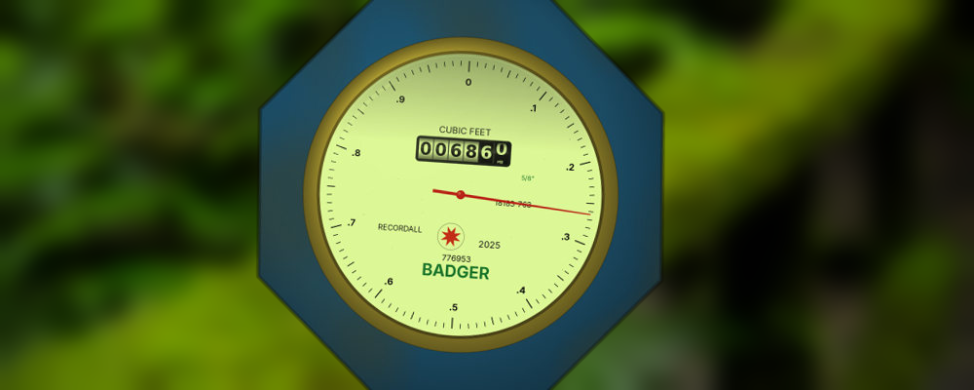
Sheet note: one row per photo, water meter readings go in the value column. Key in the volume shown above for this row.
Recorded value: 6860.26 ft³
